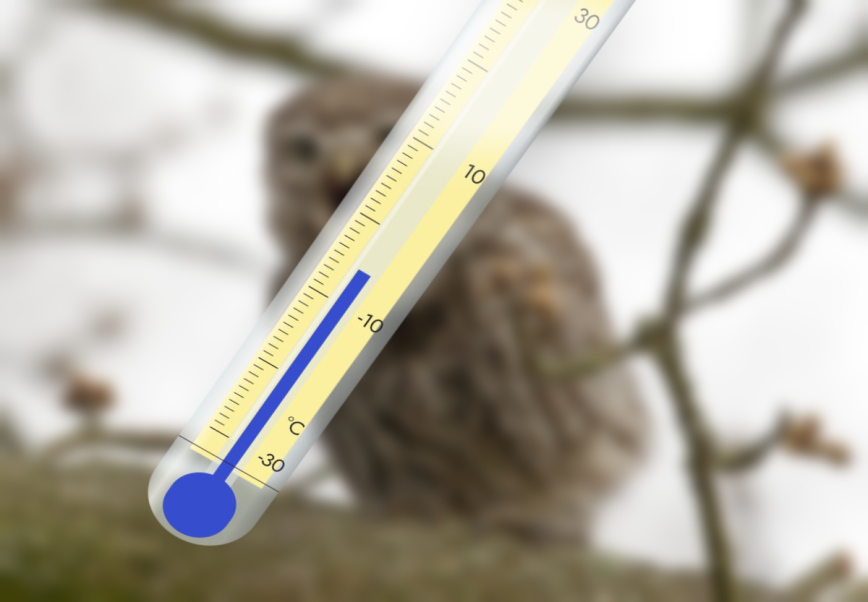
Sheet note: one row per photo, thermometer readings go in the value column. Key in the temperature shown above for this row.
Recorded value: -5.5 °C
